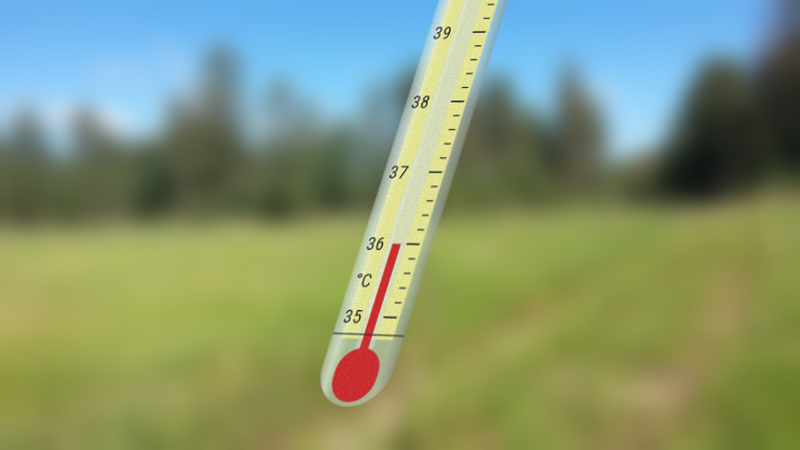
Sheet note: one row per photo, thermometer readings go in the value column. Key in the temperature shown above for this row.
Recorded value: 36 °C
